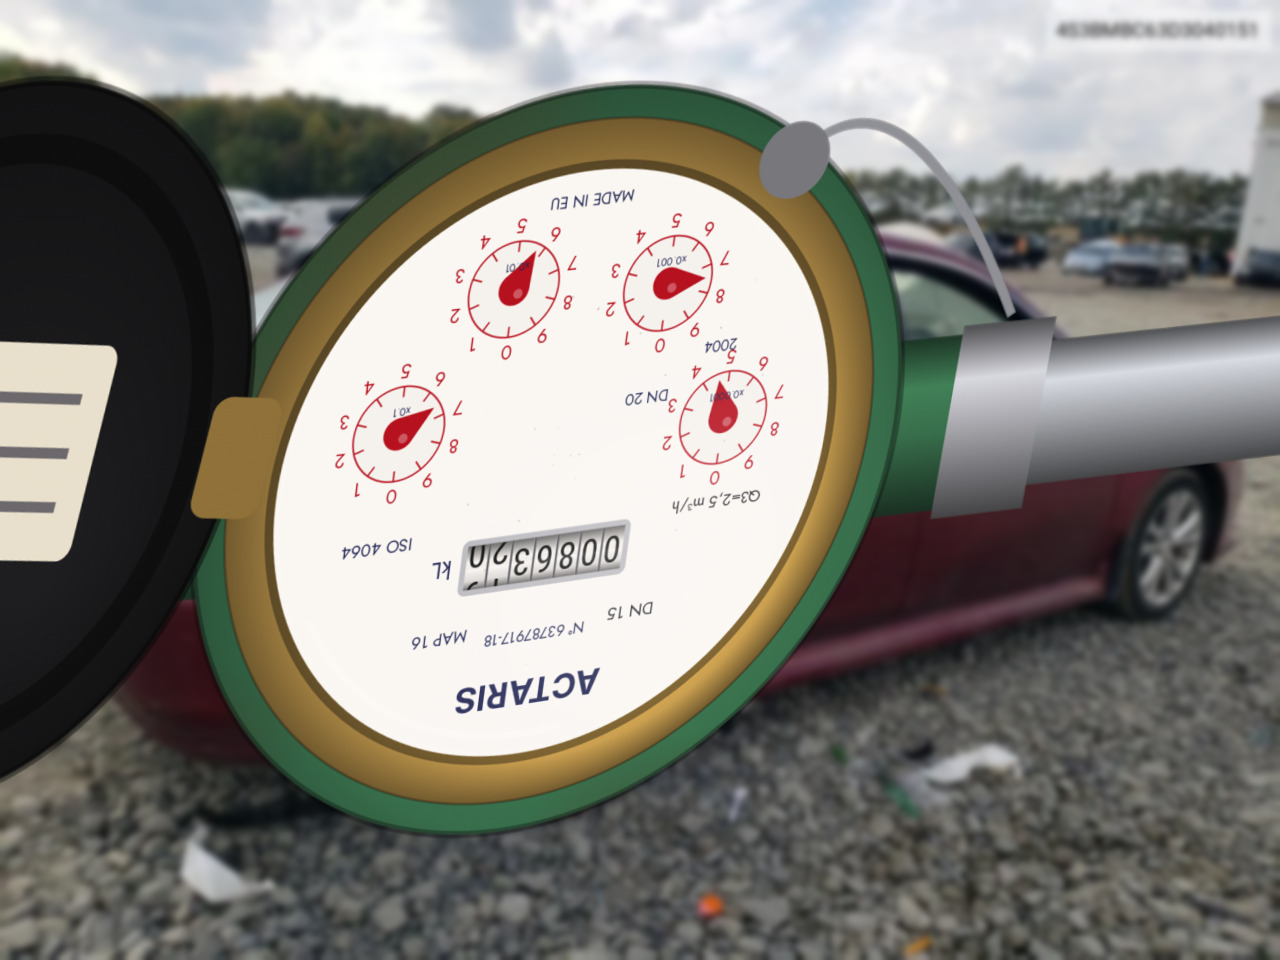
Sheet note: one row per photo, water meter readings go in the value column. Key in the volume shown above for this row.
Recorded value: 86319.6574 kL
